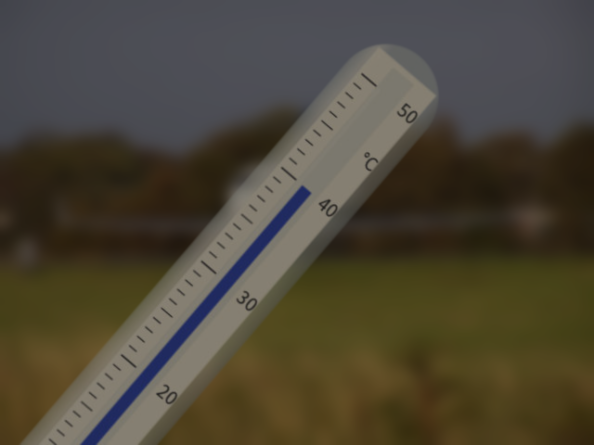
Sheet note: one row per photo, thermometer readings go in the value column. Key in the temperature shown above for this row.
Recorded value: 40 °C
